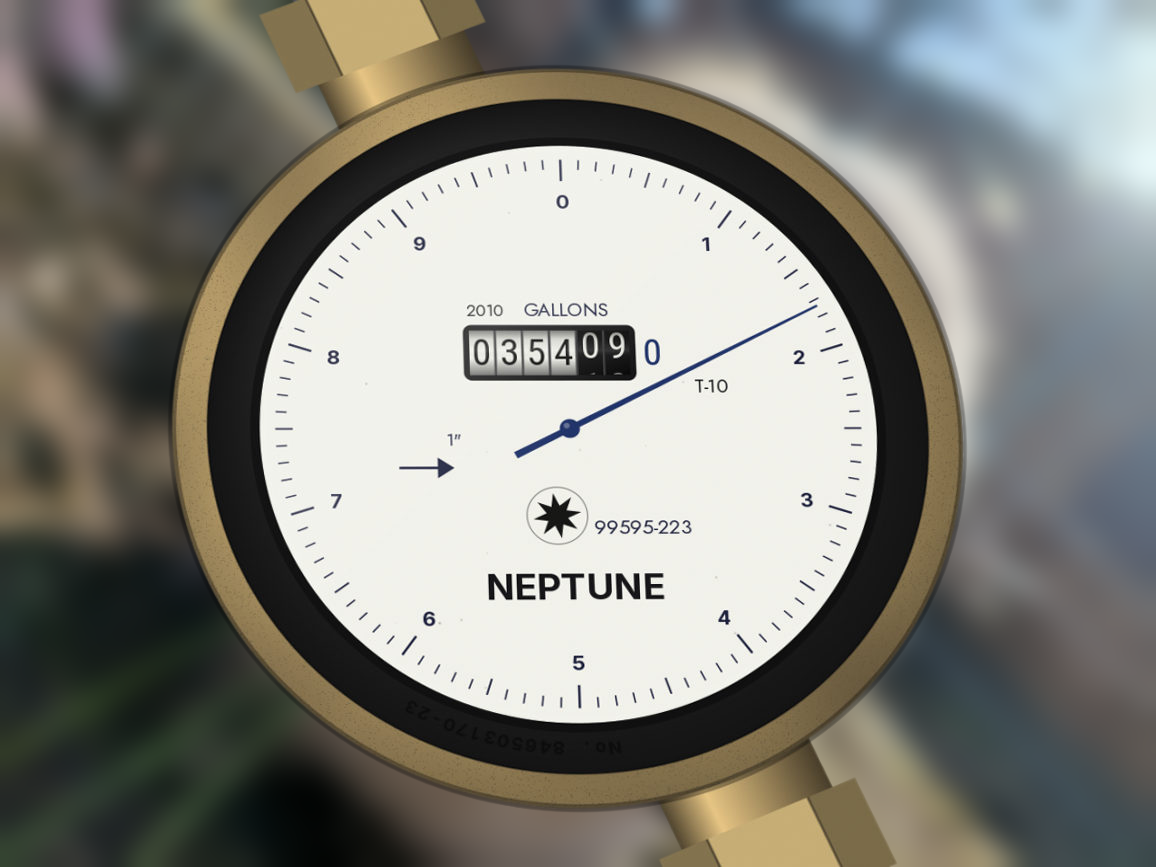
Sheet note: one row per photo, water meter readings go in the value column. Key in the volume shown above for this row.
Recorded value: 354091.7 gal
